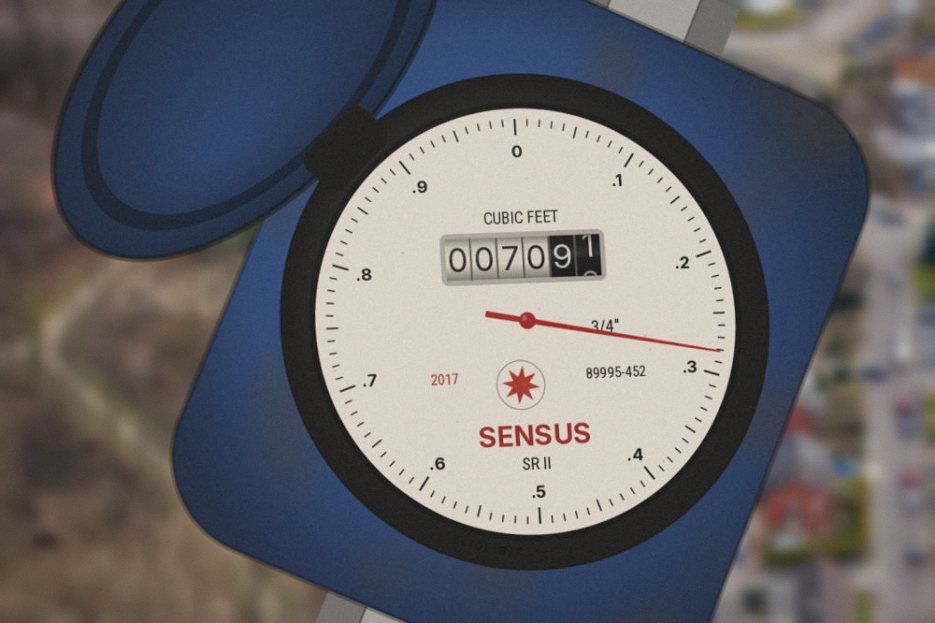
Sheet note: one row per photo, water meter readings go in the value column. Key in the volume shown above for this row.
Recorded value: 7091.28 ft³
